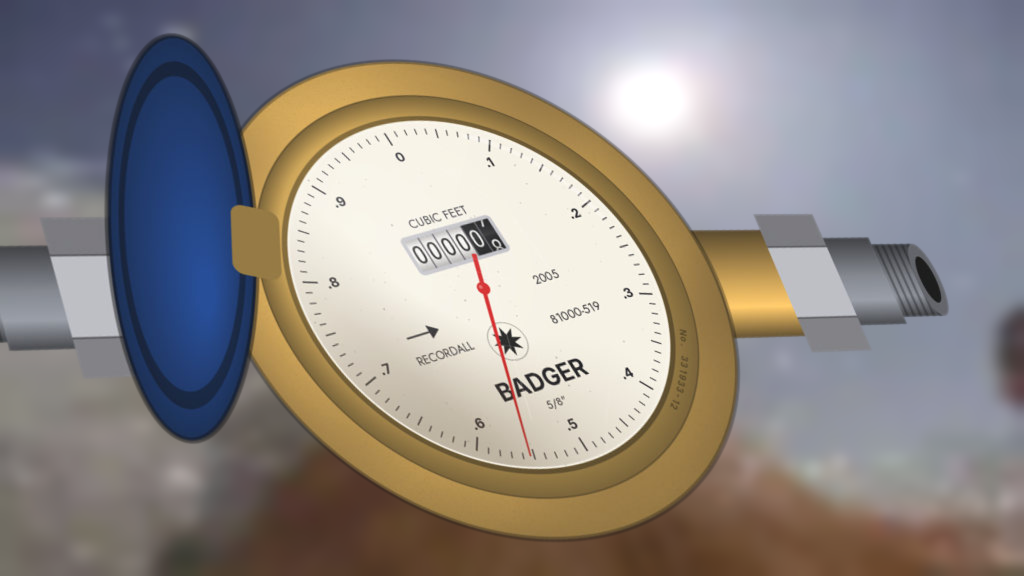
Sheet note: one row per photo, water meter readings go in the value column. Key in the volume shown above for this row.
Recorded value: 7.55 ft³
